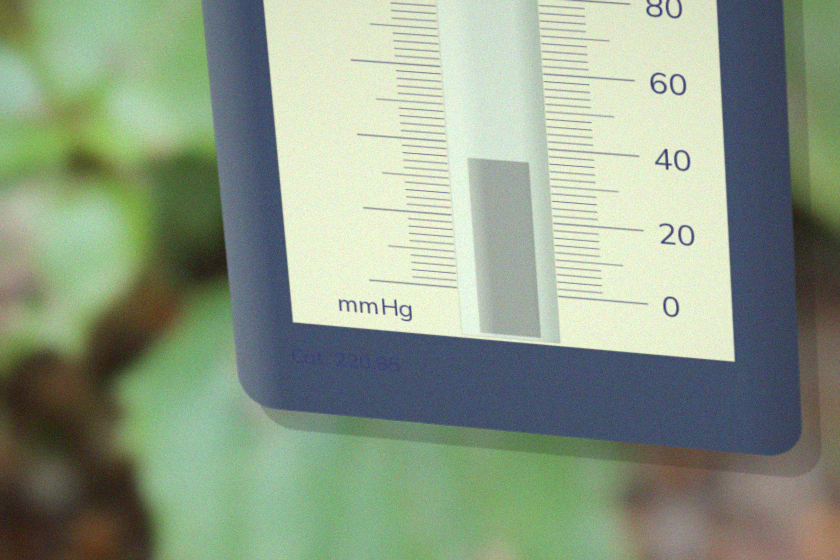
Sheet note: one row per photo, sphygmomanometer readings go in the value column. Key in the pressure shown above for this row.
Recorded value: 36 mmHg
